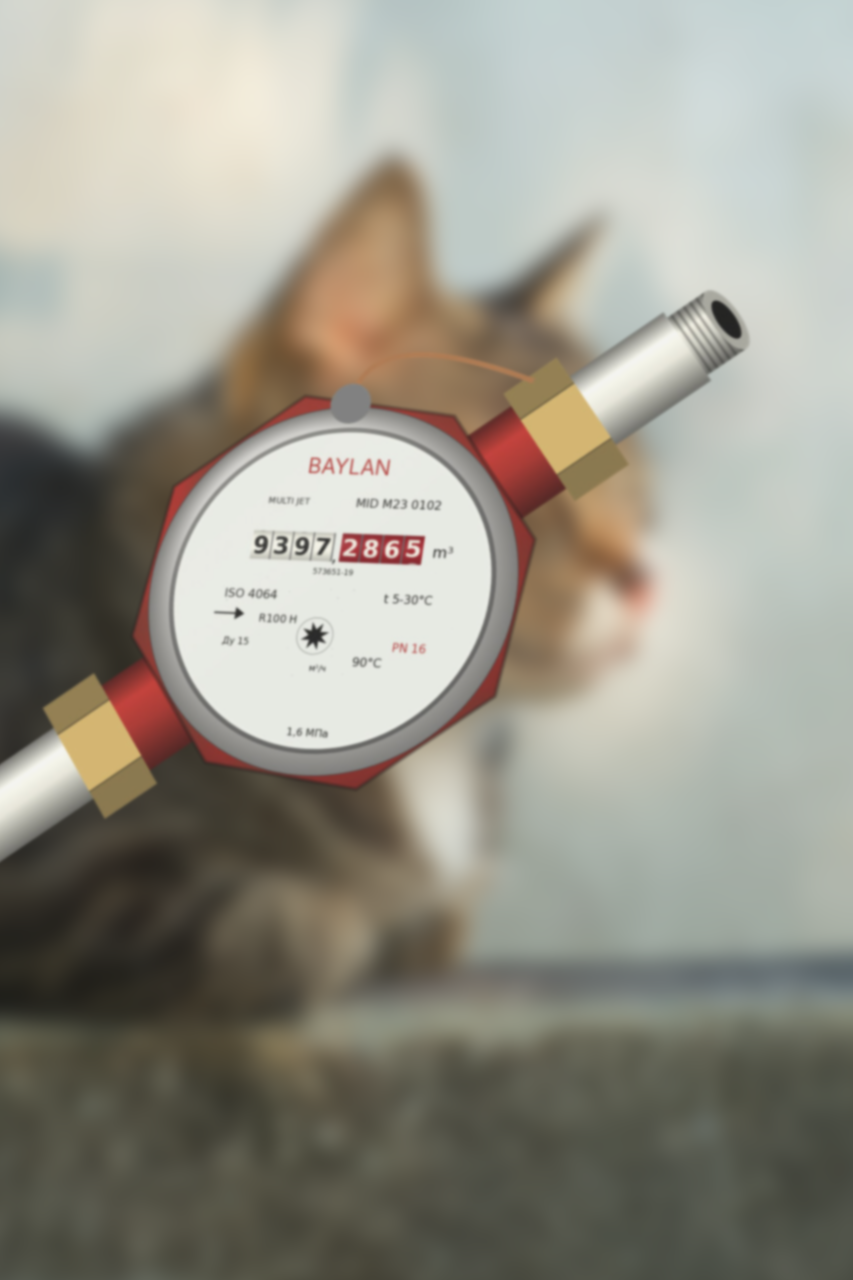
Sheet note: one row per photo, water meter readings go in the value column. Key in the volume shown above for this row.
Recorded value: 9397.2865 m³
